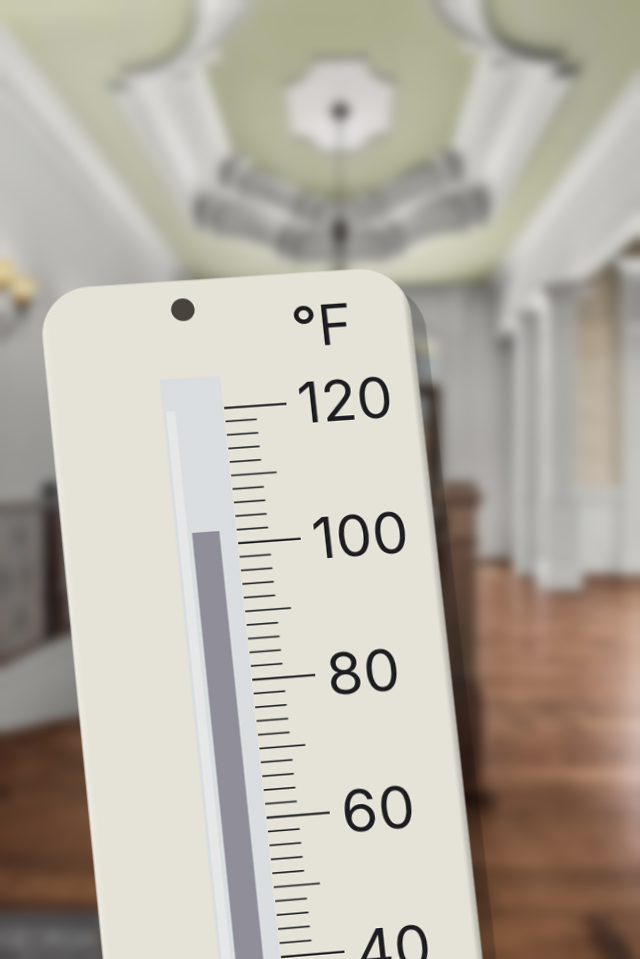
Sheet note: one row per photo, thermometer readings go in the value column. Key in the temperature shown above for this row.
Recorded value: 102 °F
